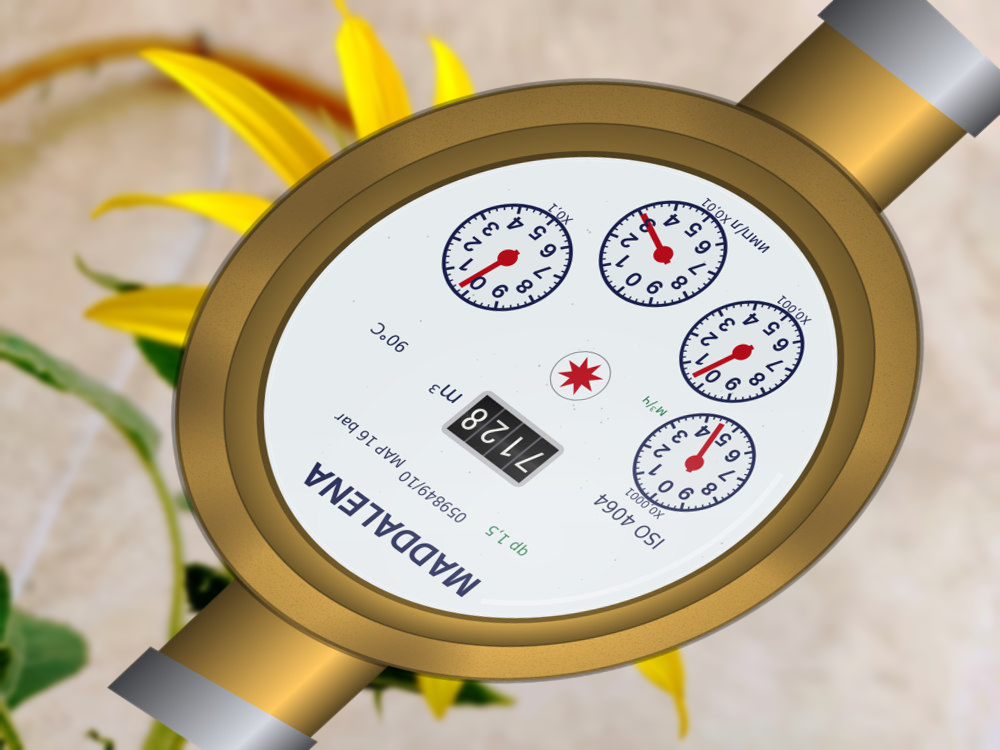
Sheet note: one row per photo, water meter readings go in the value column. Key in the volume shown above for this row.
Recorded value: 7128.0304 m³
